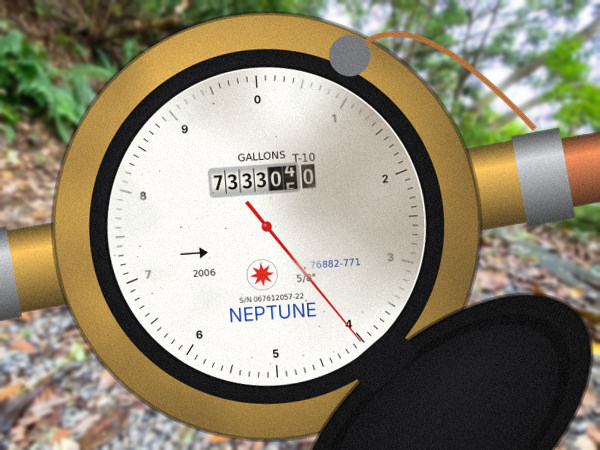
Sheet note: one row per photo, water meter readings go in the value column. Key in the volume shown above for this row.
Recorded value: 7333044.0 gal
